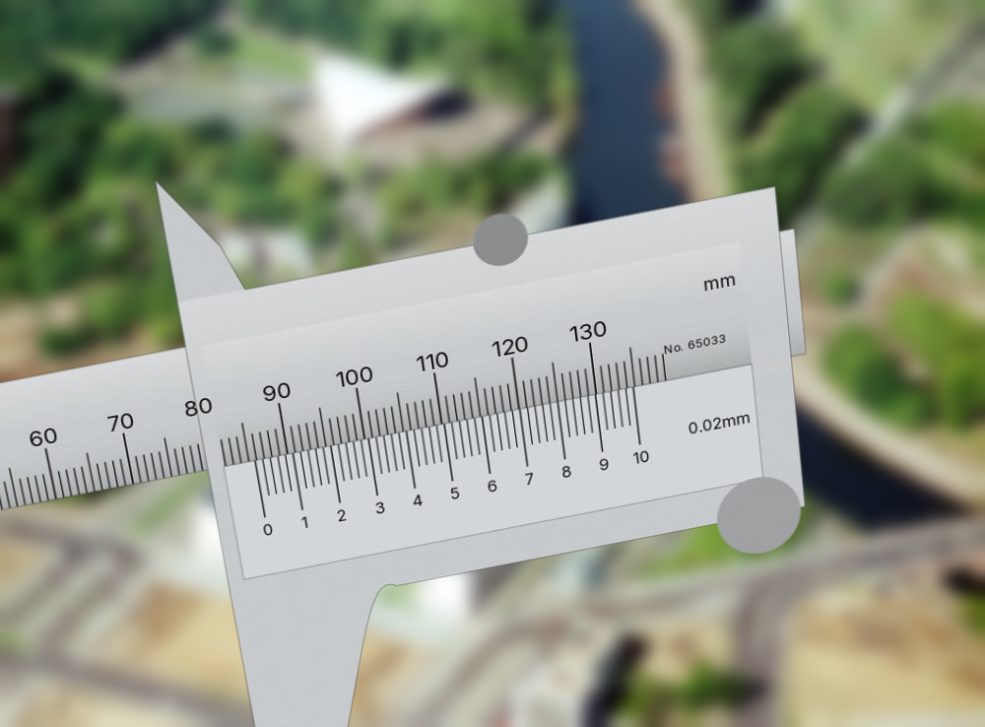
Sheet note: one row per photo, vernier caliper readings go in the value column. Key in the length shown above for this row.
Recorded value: 85.8 mm
